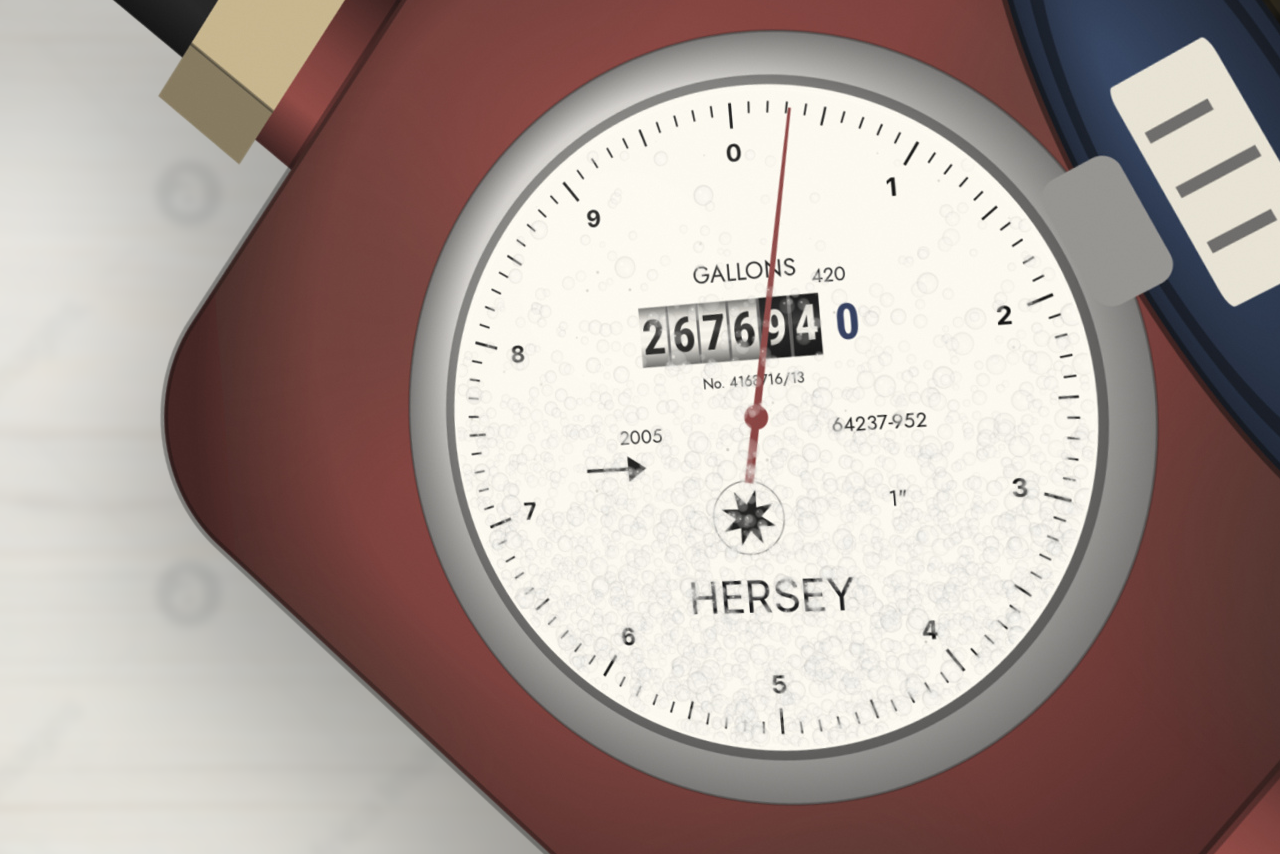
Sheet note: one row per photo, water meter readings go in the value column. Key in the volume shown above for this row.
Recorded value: 2676940.3 gal
